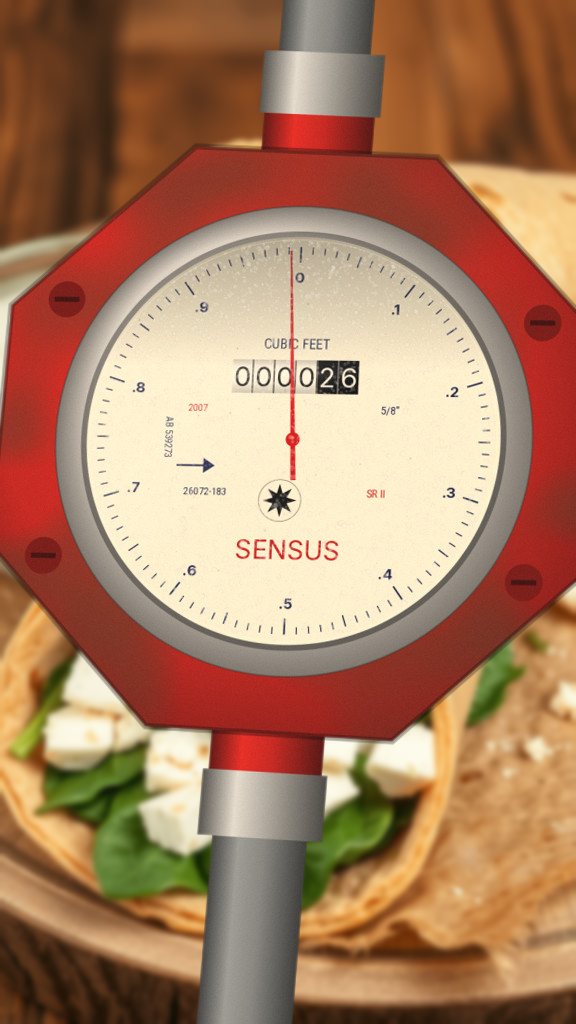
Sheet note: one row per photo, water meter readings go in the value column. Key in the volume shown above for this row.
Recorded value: 25.99 ft³
